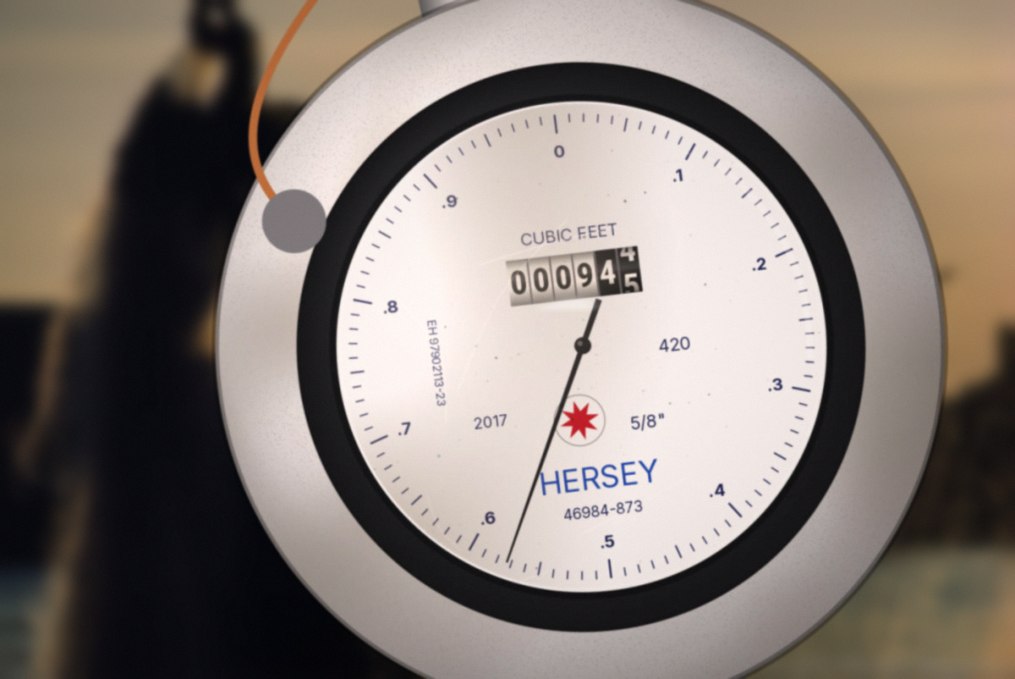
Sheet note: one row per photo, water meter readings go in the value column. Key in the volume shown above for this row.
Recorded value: 944.57 ft³
